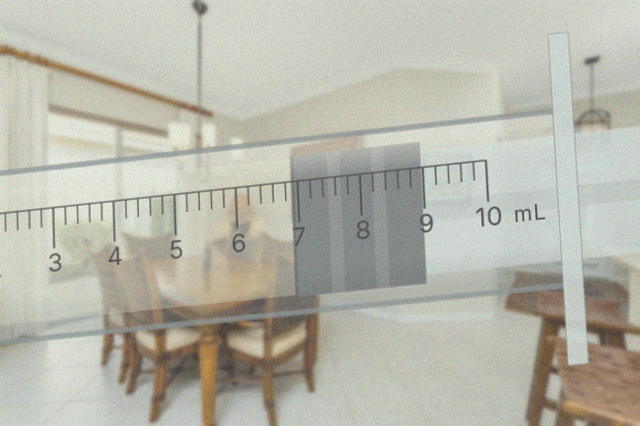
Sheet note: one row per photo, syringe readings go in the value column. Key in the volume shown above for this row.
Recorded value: 6.9 mL
